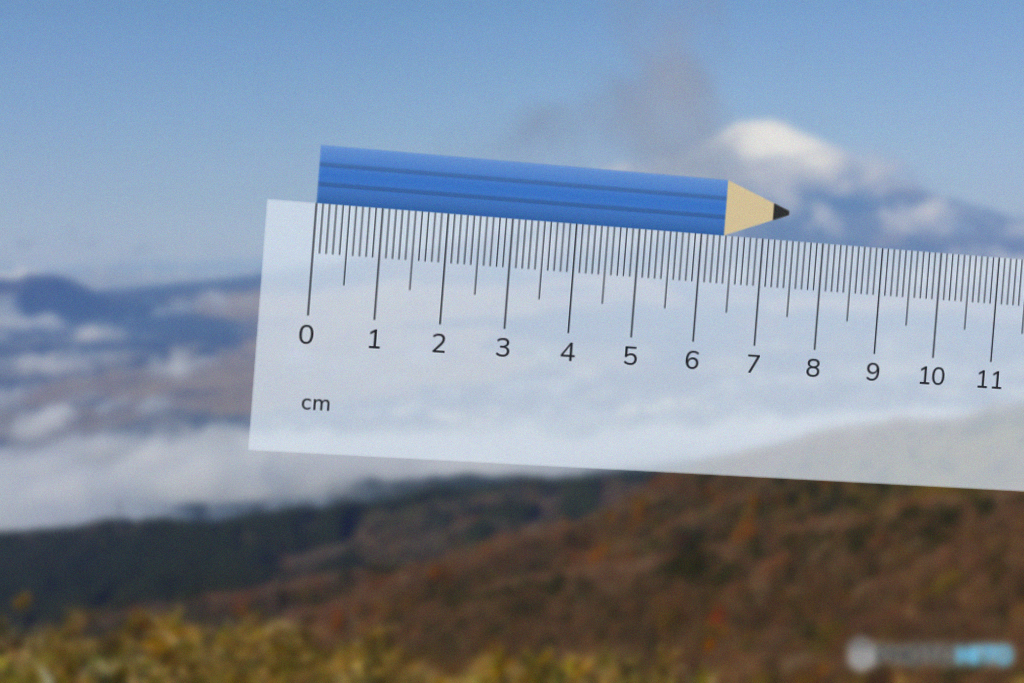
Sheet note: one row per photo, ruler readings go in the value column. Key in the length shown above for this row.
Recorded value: 7.4 cm
